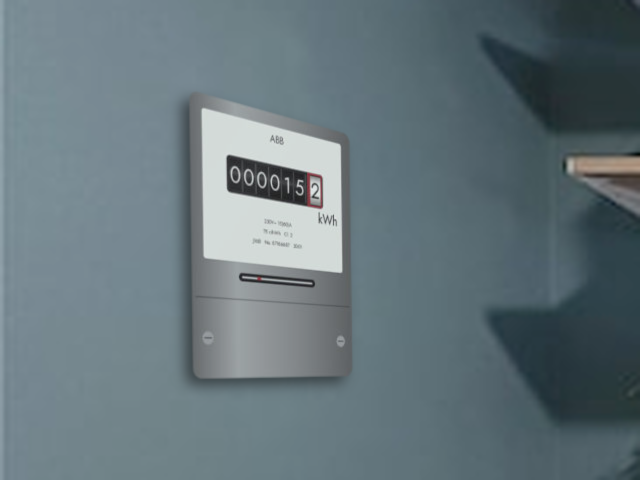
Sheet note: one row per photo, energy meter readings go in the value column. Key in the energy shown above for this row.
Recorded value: 15.2 kWh
